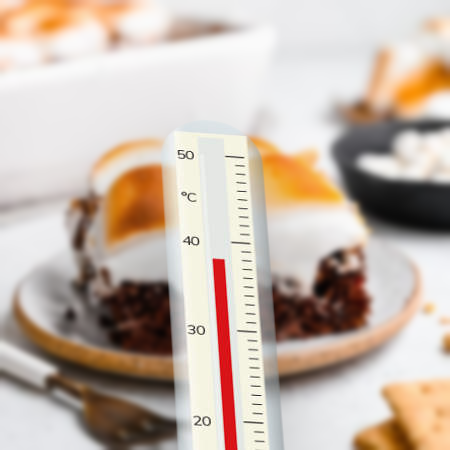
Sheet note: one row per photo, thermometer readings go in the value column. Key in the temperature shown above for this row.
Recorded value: 38 °C
